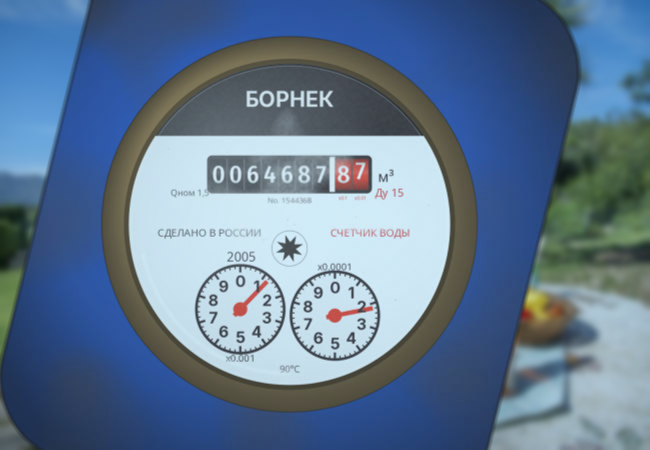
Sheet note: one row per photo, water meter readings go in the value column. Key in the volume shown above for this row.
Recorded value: 64687.8712 m³
